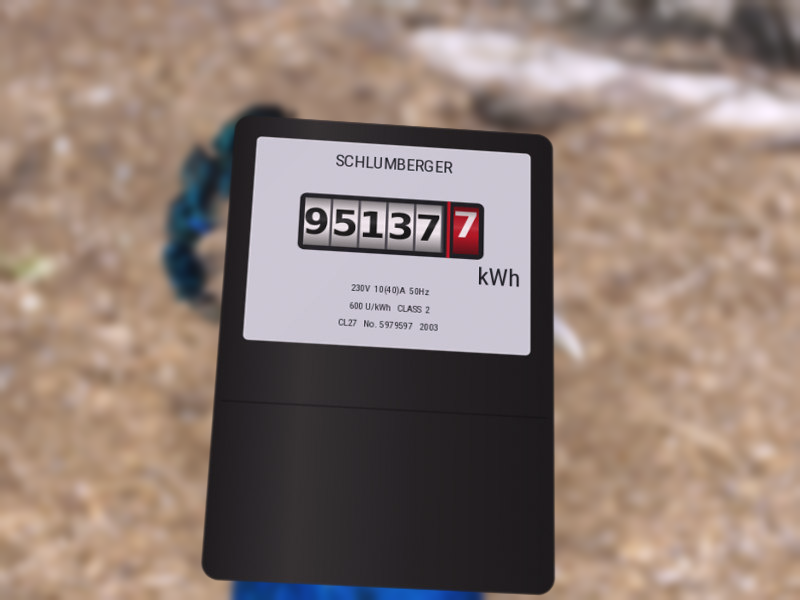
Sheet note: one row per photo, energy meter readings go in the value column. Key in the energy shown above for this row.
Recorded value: 95137.7 kWh
